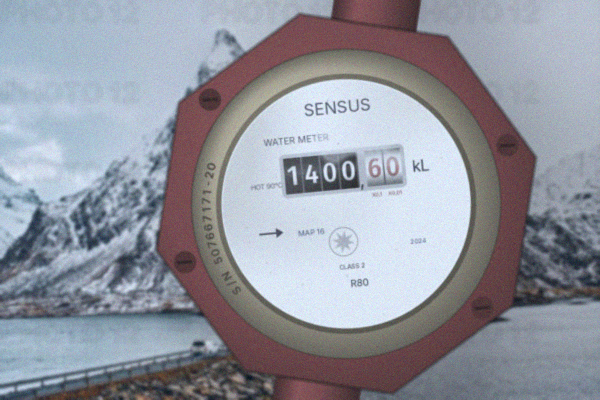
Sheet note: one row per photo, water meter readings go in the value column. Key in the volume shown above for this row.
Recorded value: 1400.60 kL
